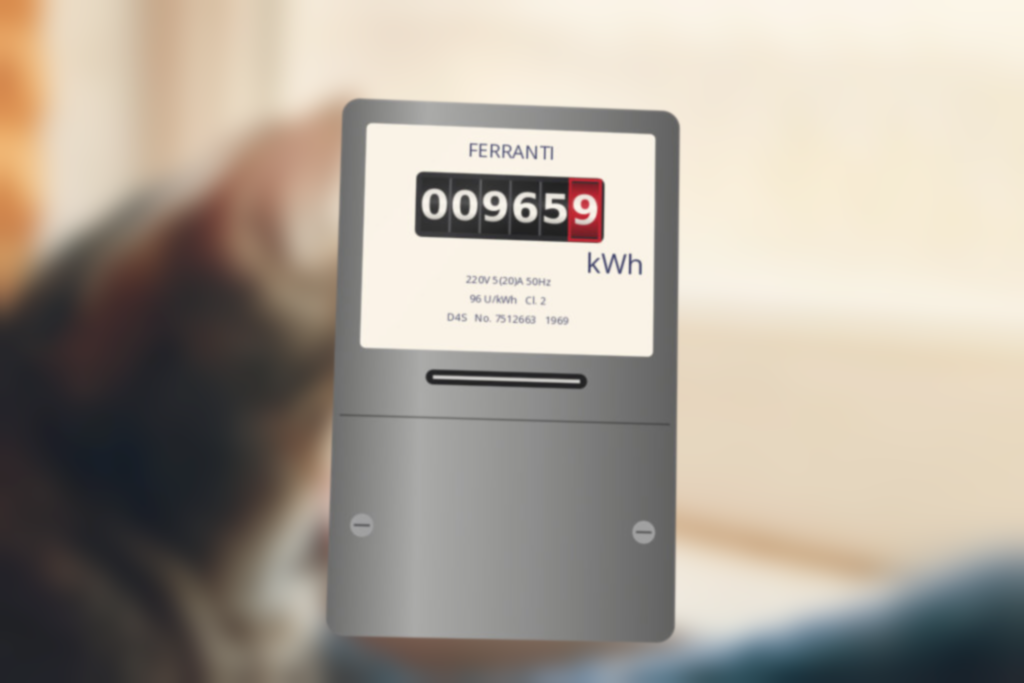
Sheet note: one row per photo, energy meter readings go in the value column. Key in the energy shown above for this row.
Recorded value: 965.9 kWh
